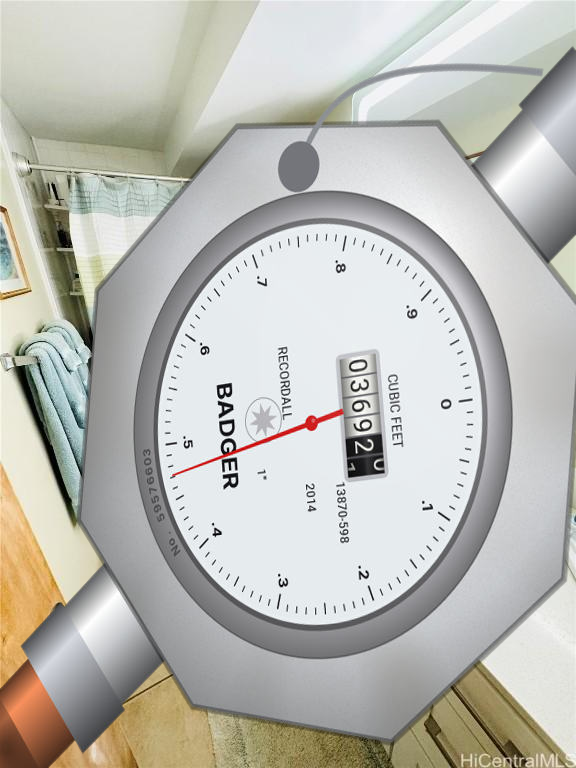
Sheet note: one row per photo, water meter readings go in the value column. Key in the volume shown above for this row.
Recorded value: 36920.47 ft³
